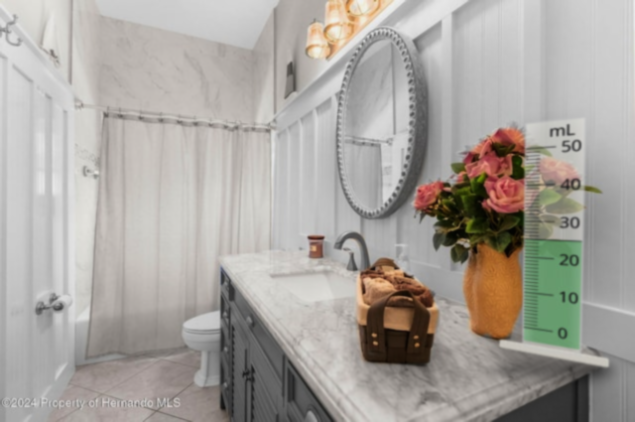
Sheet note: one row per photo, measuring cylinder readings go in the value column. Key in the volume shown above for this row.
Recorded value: 25 mL
